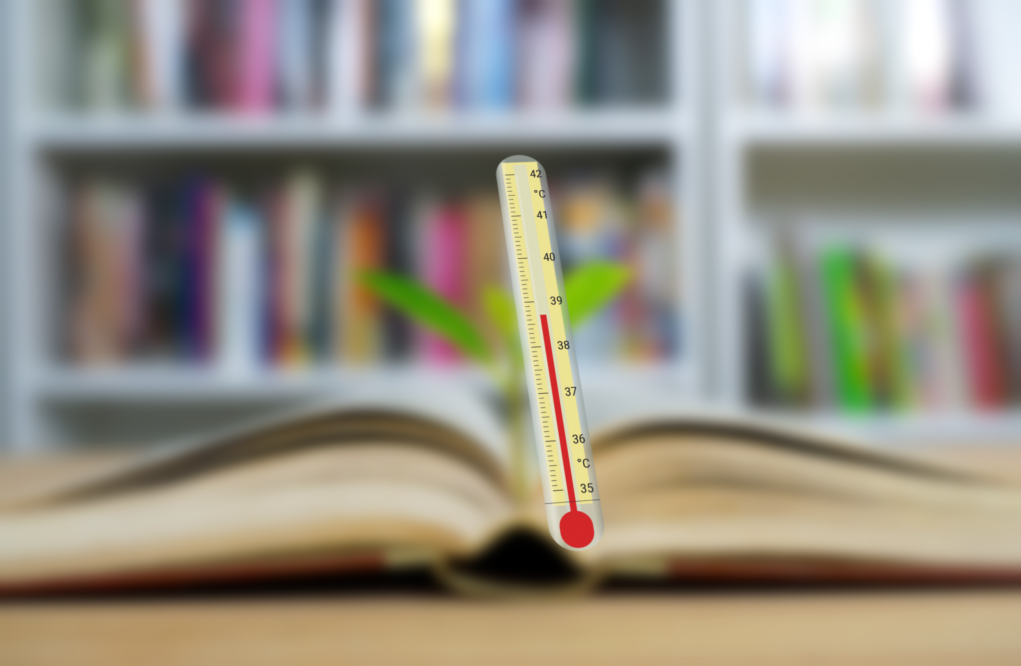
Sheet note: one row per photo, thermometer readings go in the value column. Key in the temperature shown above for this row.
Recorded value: 38.7 °C
